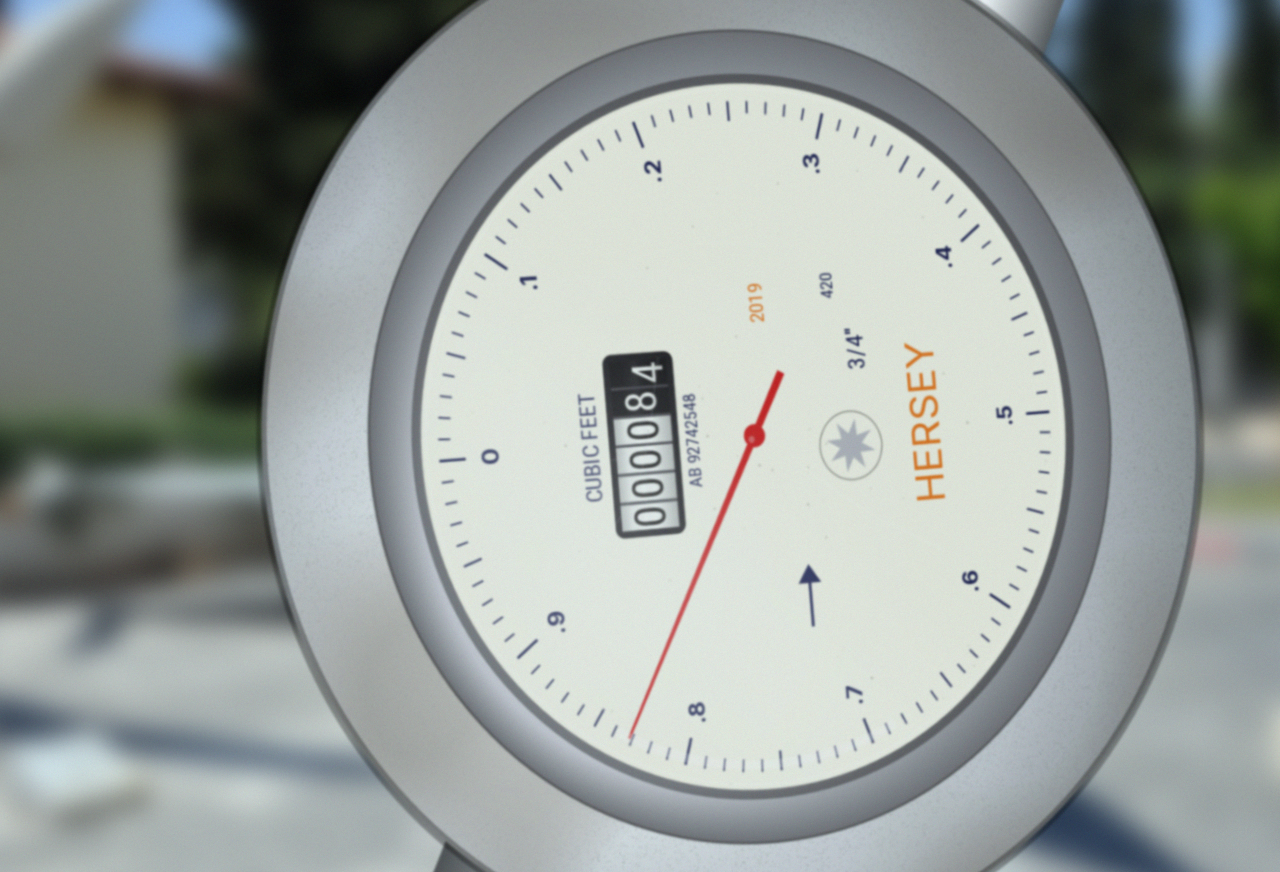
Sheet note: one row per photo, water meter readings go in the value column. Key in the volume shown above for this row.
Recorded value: 83.83 ft³
